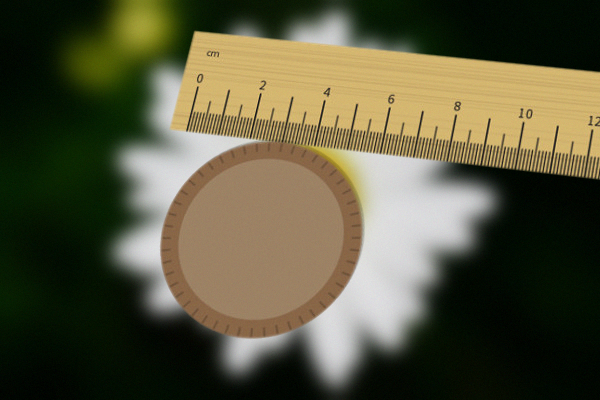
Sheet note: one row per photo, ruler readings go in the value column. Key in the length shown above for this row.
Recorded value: 6 cm
